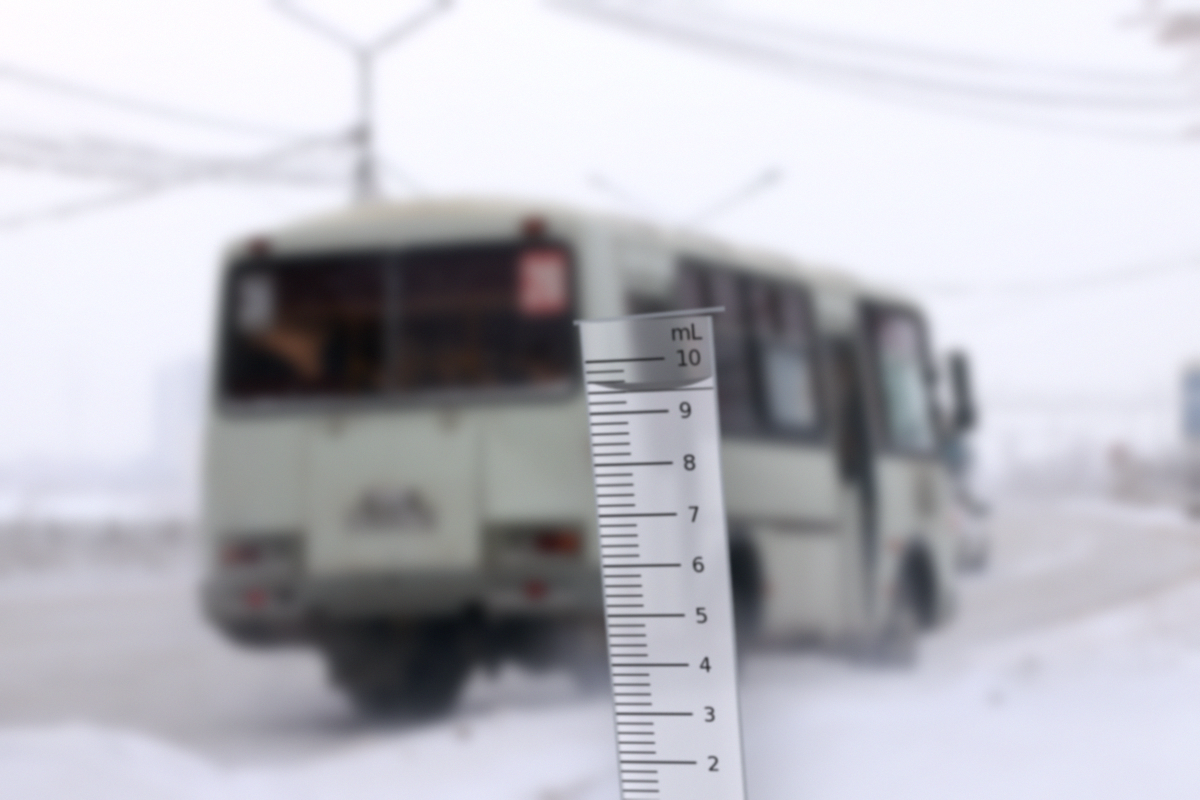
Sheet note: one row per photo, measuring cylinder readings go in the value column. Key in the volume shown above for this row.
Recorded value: 9.4 mL
